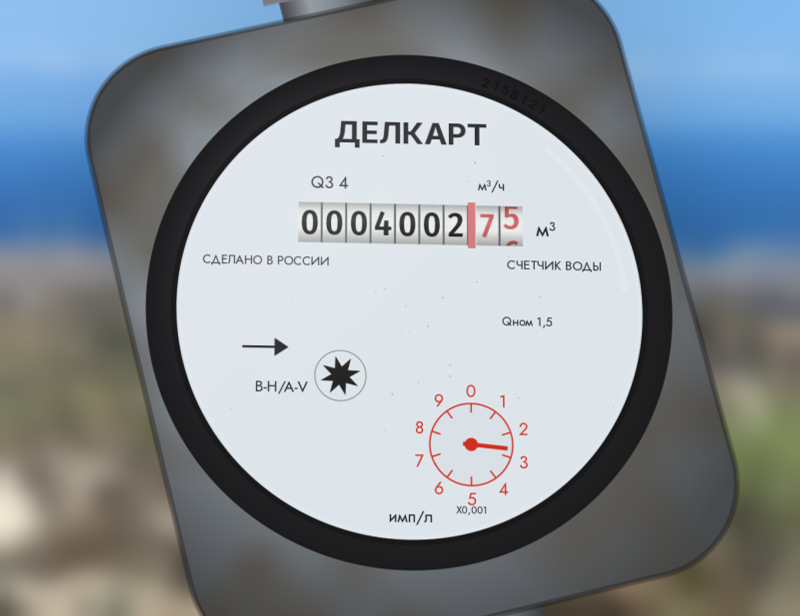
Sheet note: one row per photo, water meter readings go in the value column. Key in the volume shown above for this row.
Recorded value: 4002.752 m³
